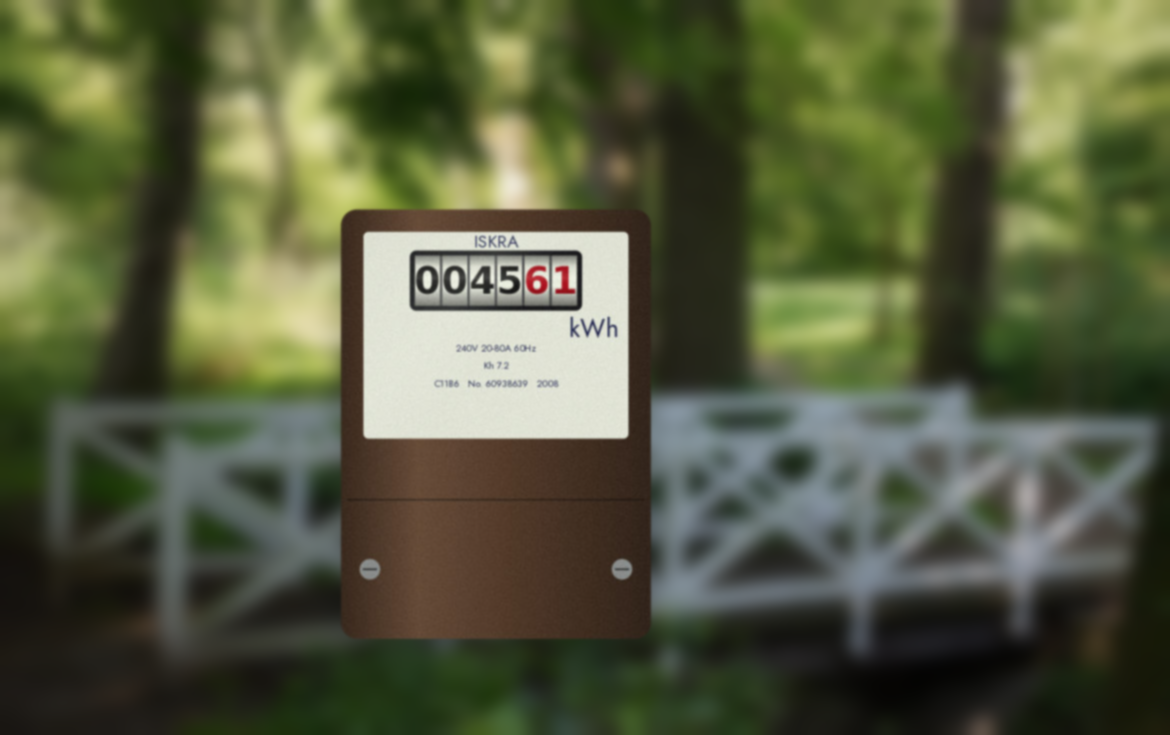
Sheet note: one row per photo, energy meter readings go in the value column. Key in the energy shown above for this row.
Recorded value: 45.61 kWh
